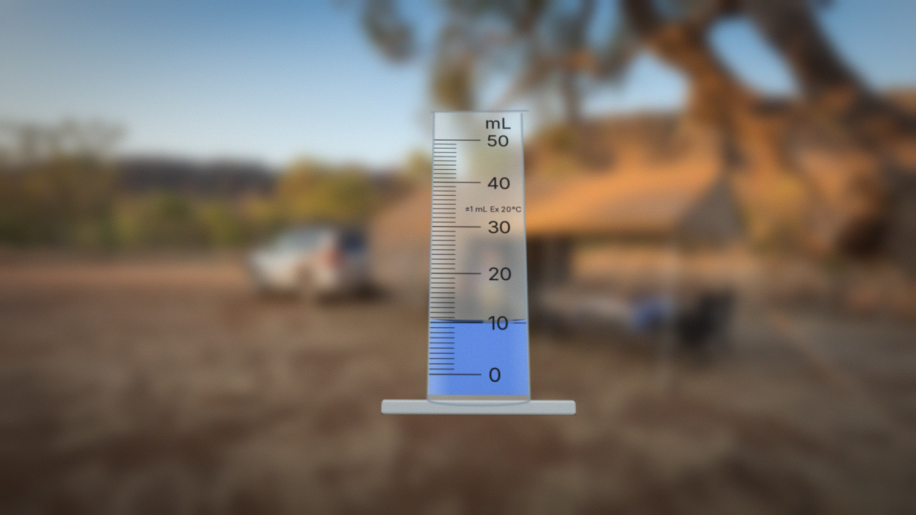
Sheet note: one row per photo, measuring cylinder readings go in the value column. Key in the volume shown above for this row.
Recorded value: 10 mL
